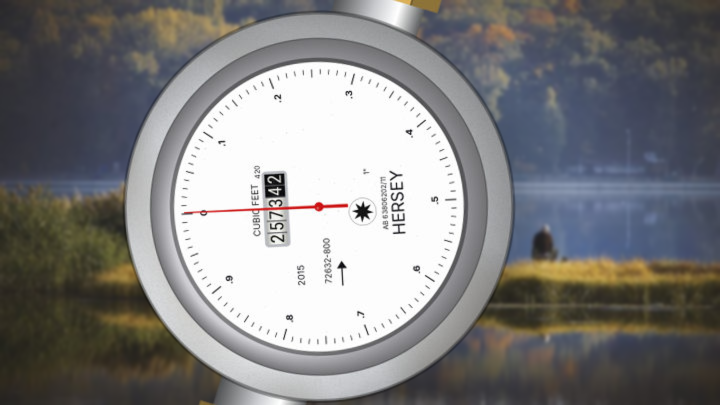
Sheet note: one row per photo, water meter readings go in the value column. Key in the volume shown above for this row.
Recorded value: 257342.00 ft³
